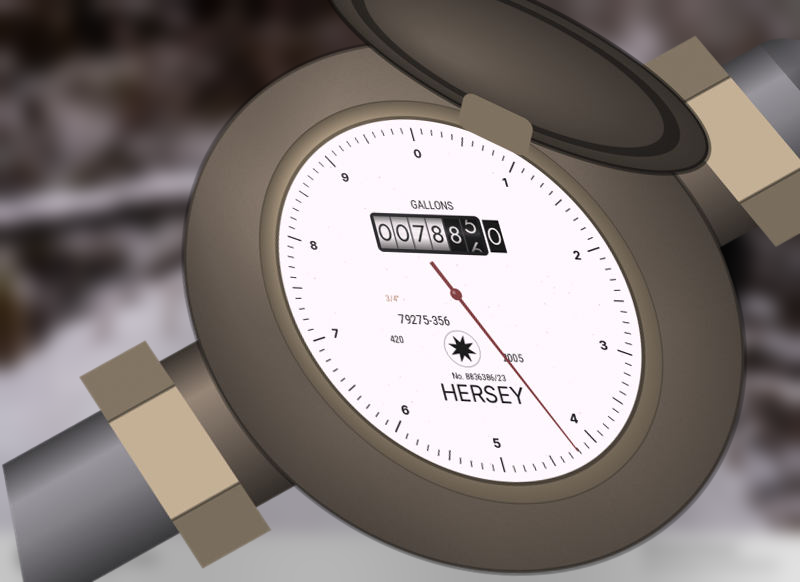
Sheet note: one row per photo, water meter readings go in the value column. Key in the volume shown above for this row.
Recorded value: 78854.2 gal
